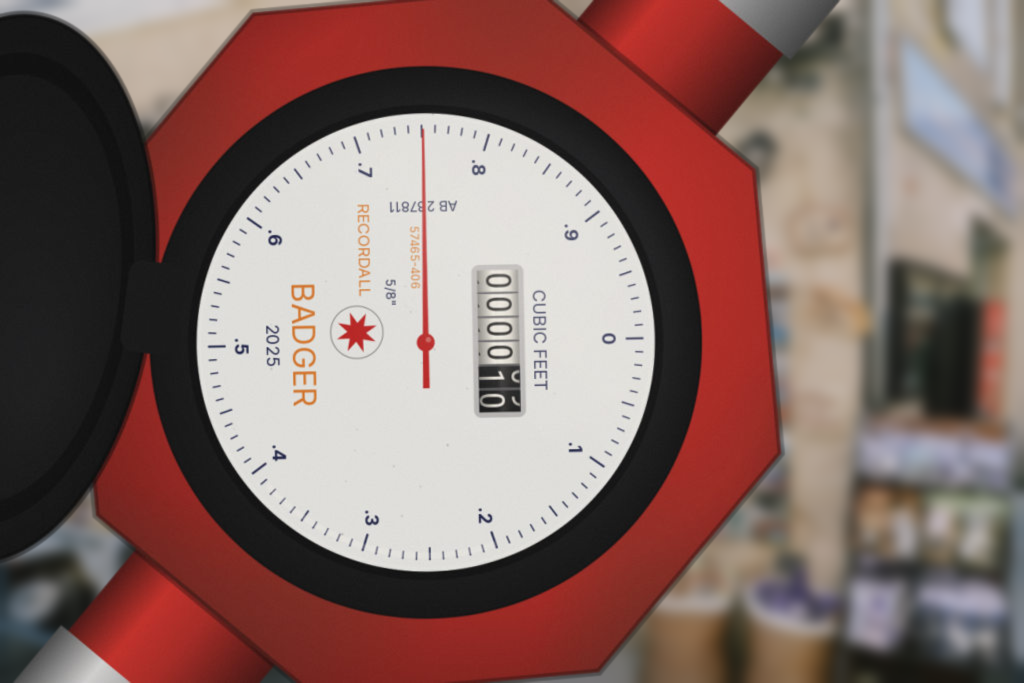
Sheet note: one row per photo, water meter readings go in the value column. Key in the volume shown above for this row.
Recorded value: 9.75 ft³
